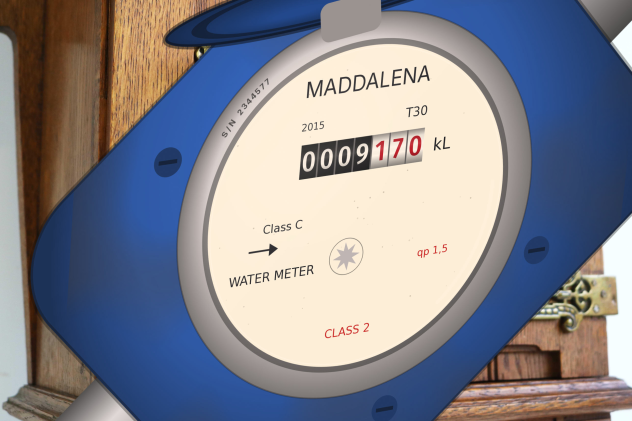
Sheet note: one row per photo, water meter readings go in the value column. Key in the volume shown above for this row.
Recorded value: 9.170 kL
